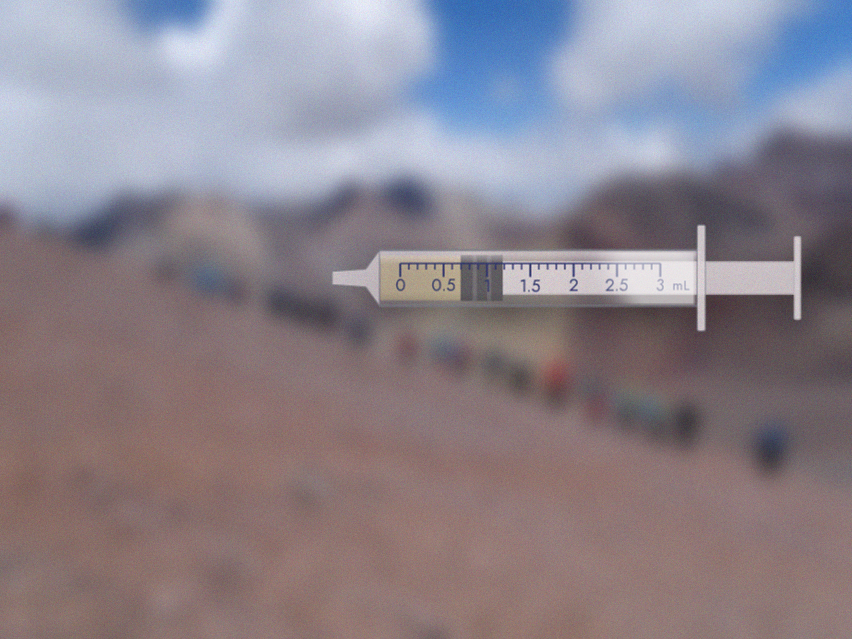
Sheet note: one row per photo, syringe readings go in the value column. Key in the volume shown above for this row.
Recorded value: 0.7 mL
